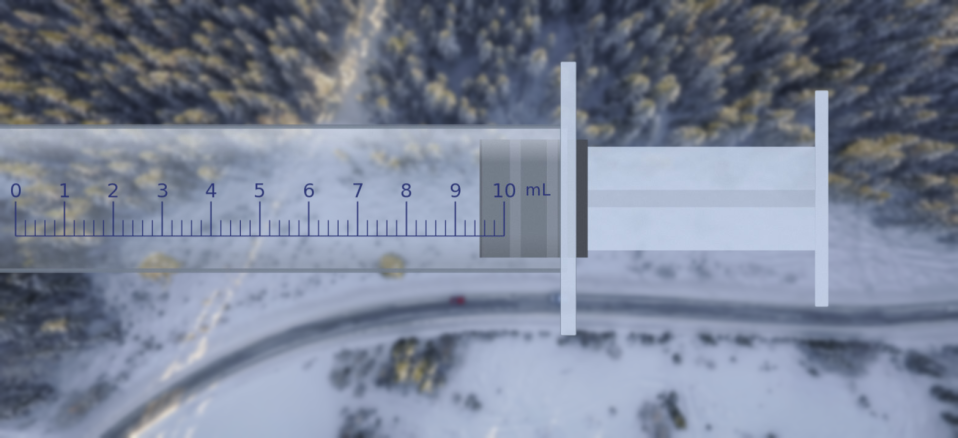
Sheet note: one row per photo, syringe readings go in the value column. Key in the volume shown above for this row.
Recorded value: 9.5 mL
